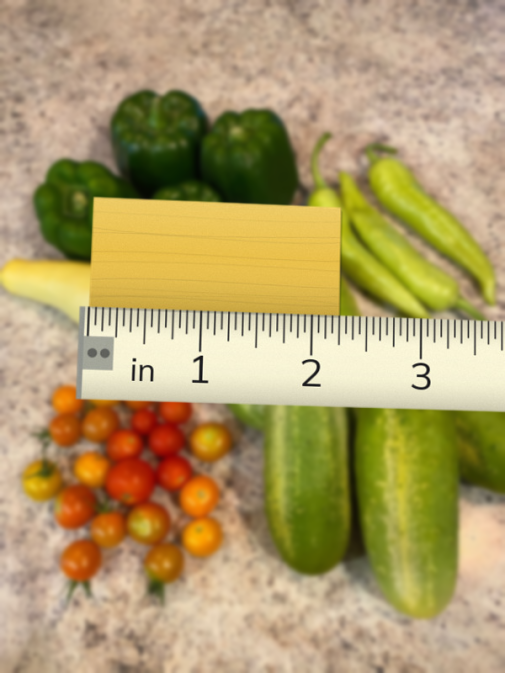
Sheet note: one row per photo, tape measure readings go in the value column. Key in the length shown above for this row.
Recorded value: 2.25 in
